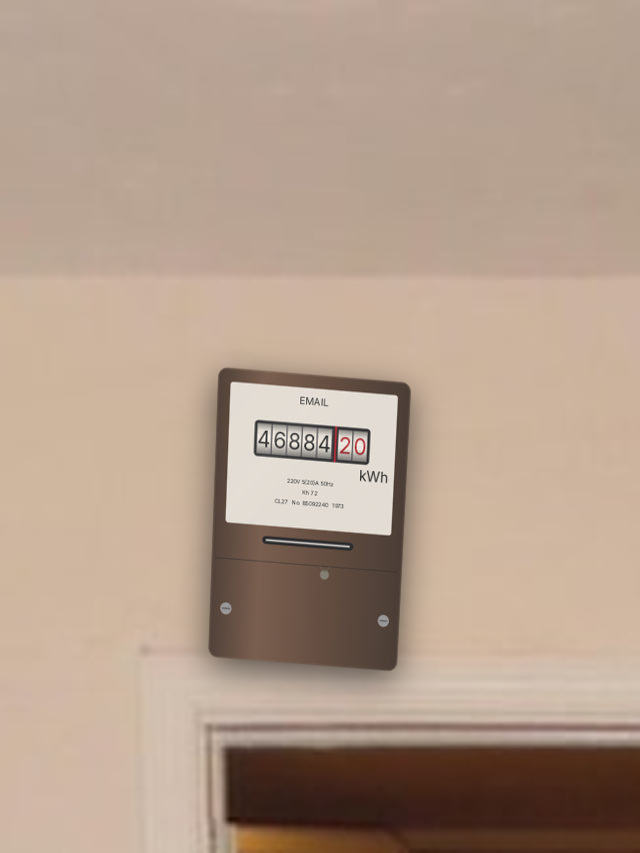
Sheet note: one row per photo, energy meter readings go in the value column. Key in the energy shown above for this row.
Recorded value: 46884.20 kWh
